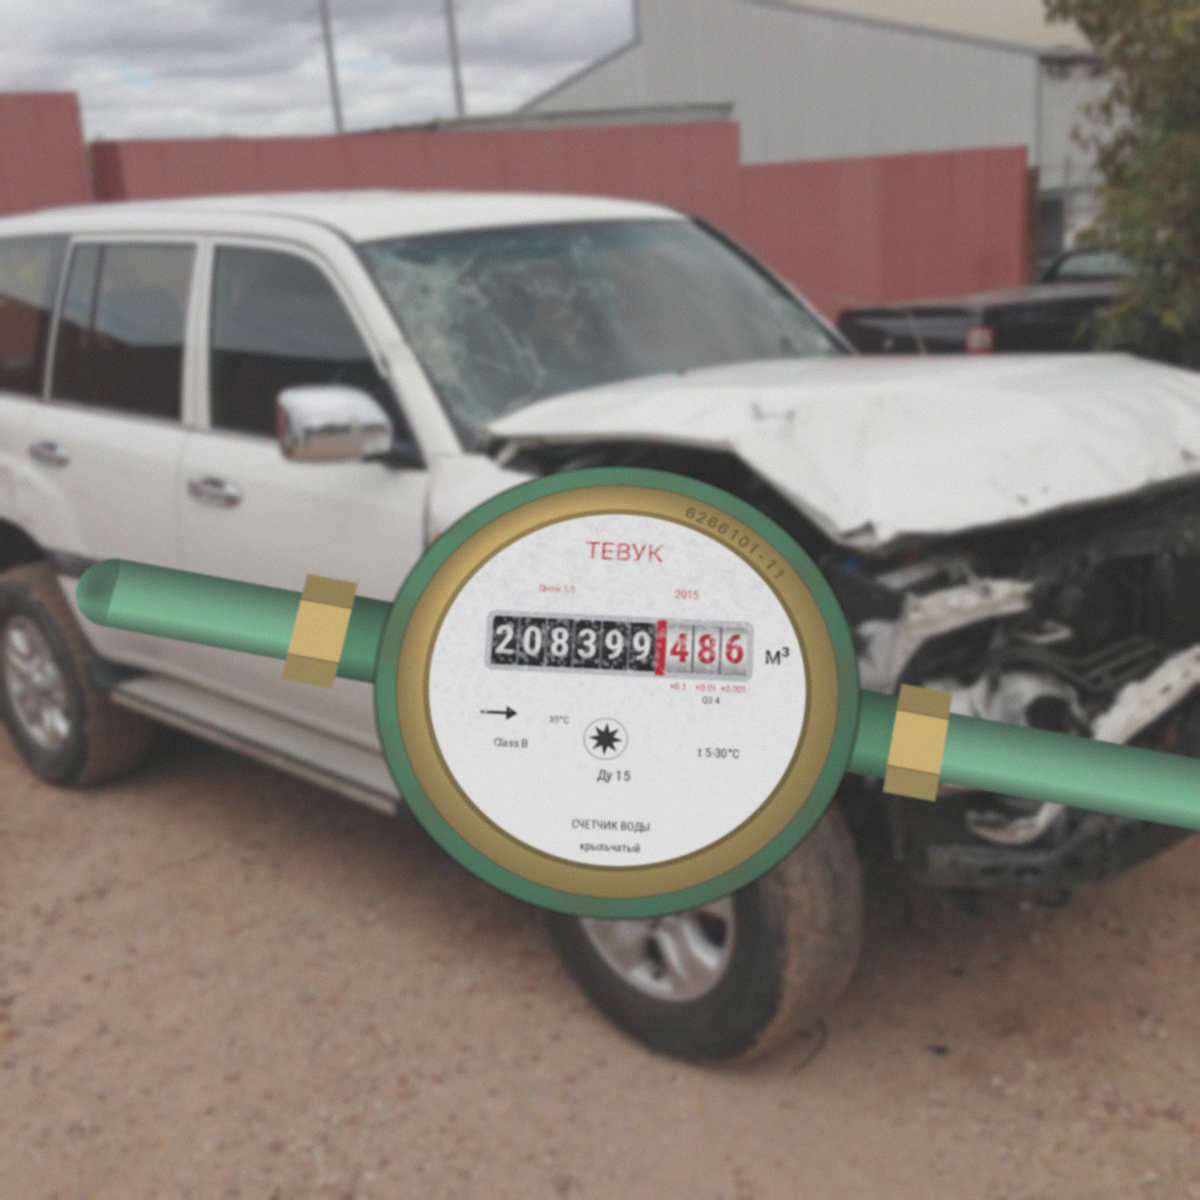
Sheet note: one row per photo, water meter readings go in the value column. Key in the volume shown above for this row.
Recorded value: 208399.486 m³
